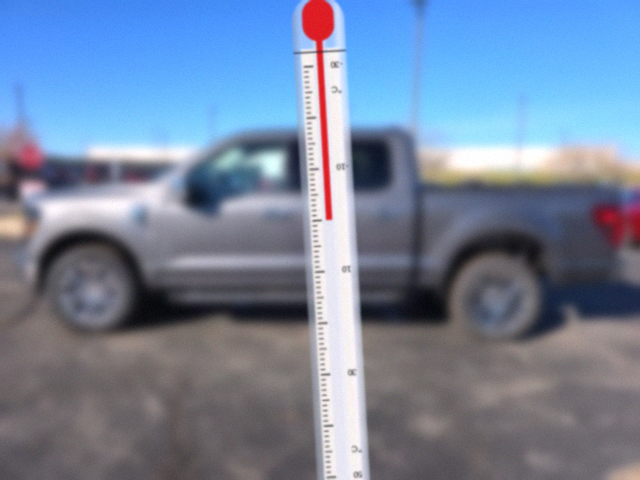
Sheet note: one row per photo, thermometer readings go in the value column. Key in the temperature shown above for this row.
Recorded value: 0 °C
